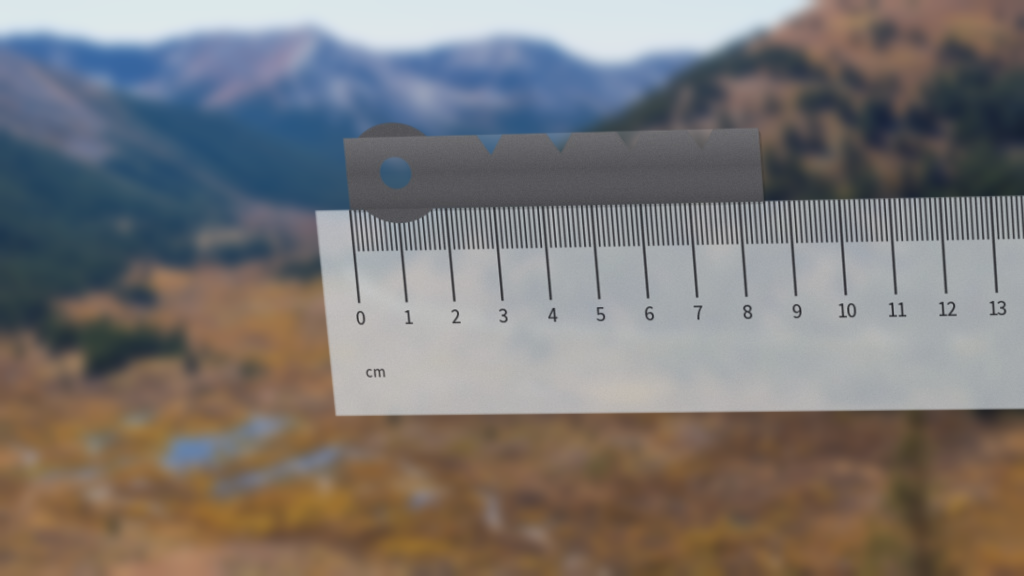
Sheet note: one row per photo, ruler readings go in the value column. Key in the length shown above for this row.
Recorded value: 8.5 cm
